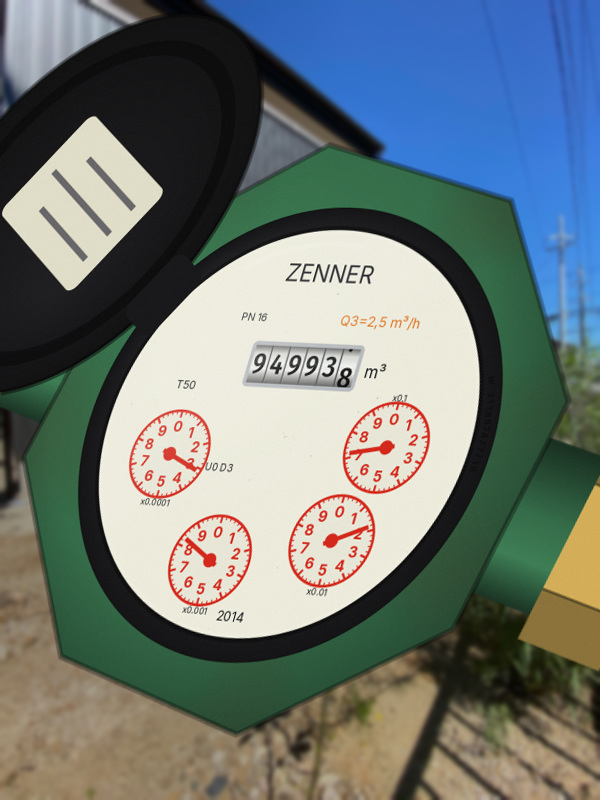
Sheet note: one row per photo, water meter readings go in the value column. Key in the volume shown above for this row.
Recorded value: 949937.7183 m³
